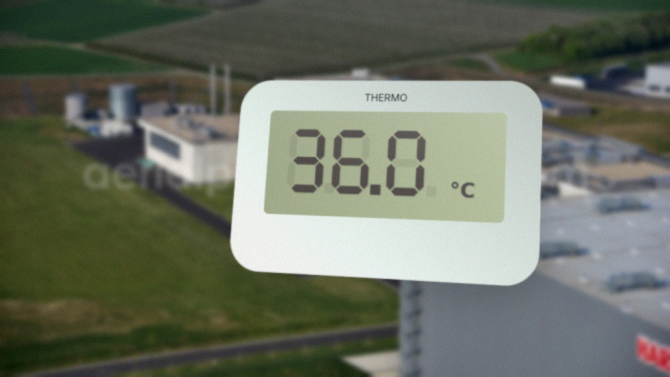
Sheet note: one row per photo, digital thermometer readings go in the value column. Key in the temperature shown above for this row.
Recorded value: 36.0 °C
